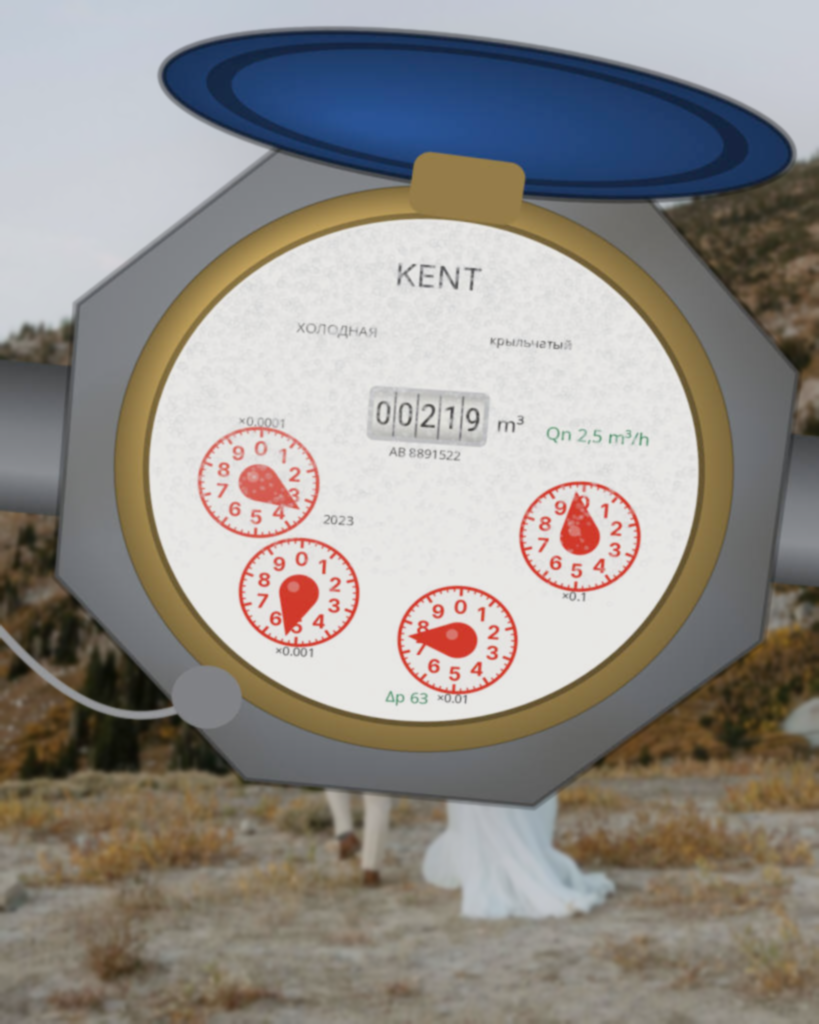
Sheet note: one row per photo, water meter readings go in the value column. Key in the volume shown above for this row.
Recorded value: 218.9753 m³
